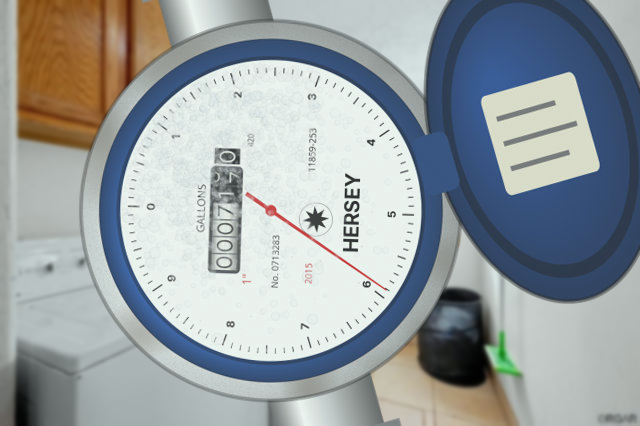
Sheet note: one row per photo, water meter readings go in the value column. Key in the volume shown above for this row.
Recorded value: 7165.9 gal
